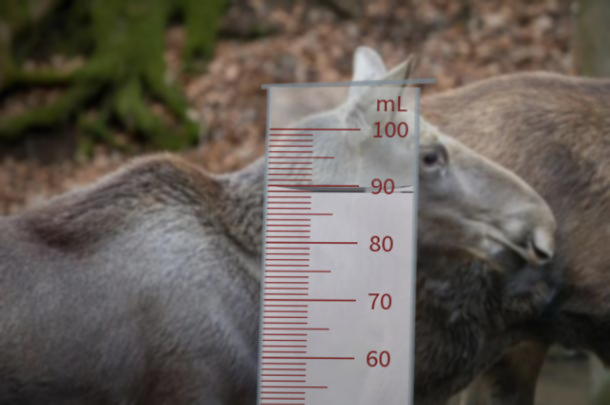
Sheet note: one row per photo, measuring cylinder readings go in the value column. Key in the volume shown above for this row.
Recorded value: 89 mL
